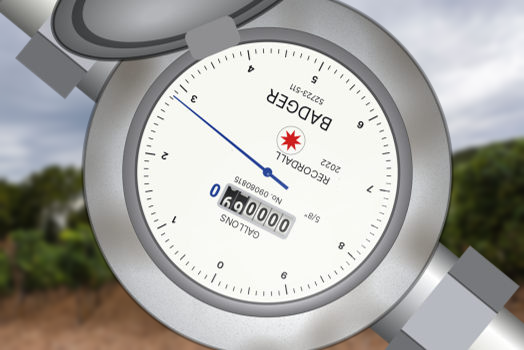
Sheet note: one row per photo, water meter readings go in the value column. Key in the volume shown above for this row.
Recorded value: 692.8 gal
